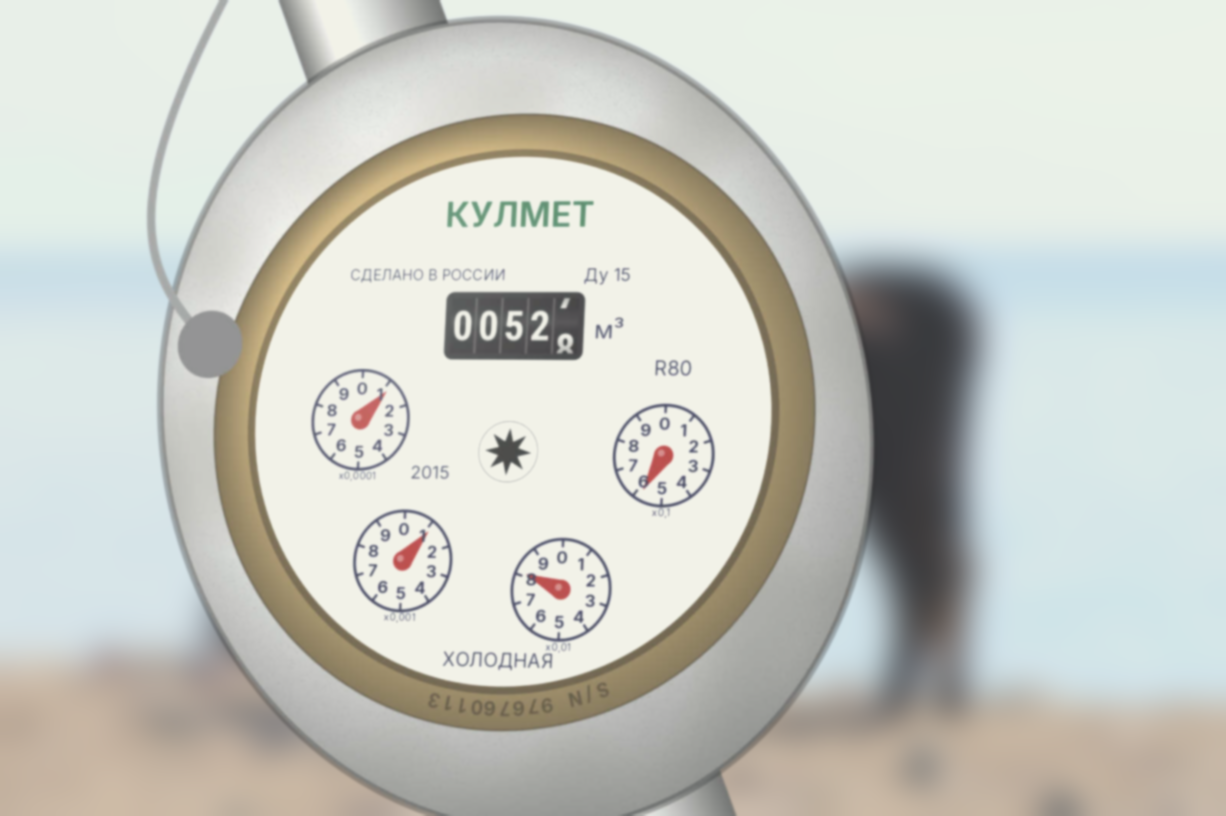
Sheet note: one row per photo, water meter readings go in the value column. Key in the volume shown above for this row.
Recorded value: 527.5811 m³
